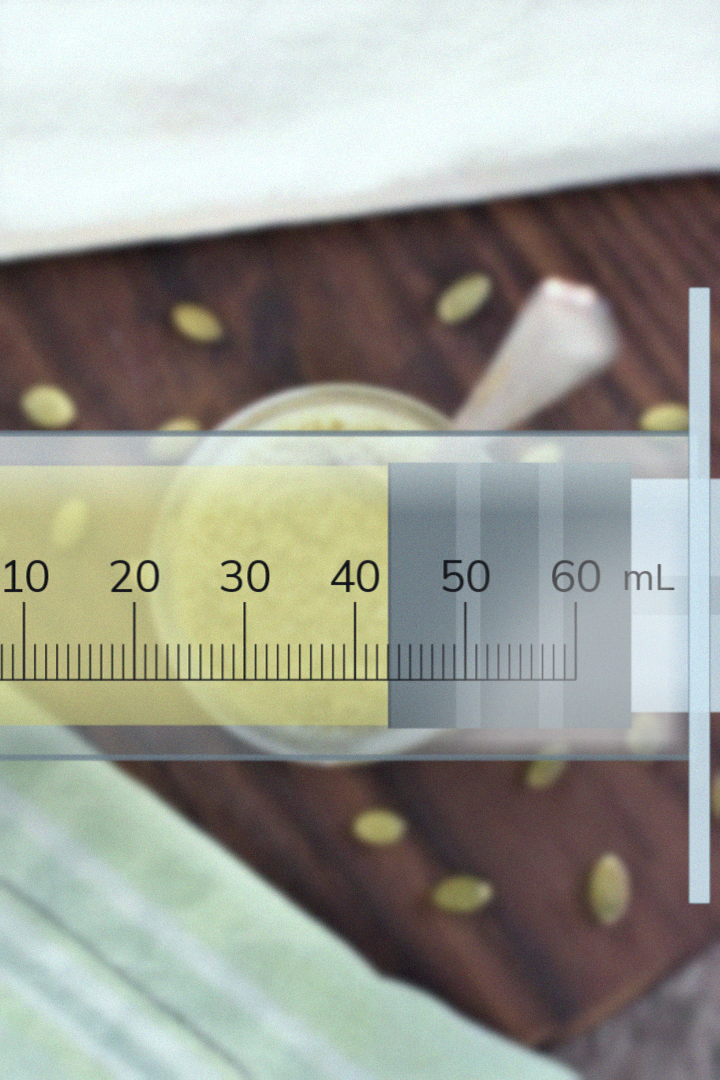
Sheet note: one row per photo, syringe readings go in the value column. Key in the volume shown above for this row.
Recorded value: 43 mL
